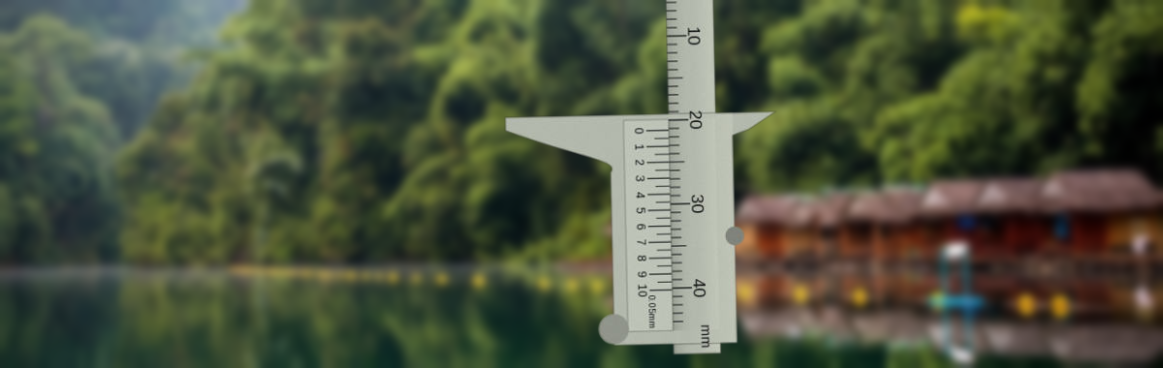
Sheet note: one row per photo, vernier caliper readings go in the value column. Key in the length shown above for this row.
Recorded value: 21.2 mm
